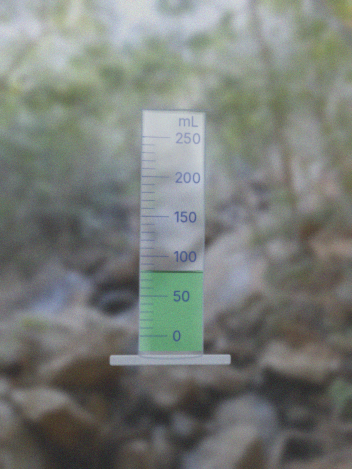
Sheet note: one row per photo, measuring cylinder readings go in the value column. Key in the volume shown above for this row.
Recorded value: 80 mL
